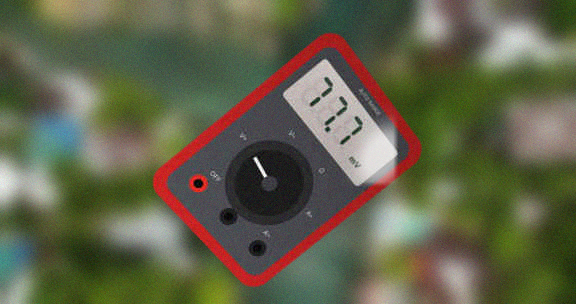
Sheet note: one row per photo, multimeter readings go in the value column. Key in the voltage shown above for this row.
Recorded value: 77.7 mV
